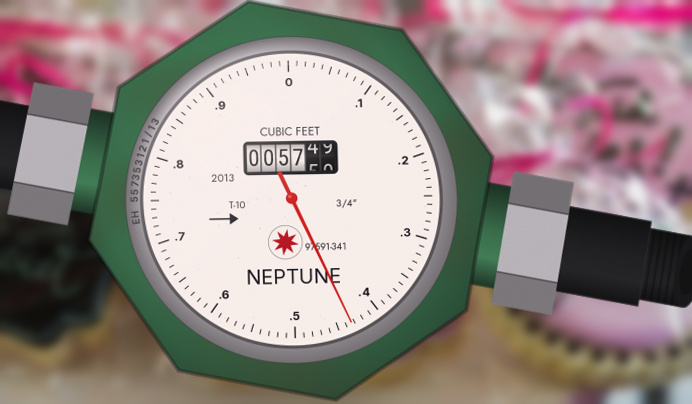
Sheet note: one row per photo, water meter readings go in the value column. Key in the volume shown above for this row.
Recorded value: 5749.43 ft³
